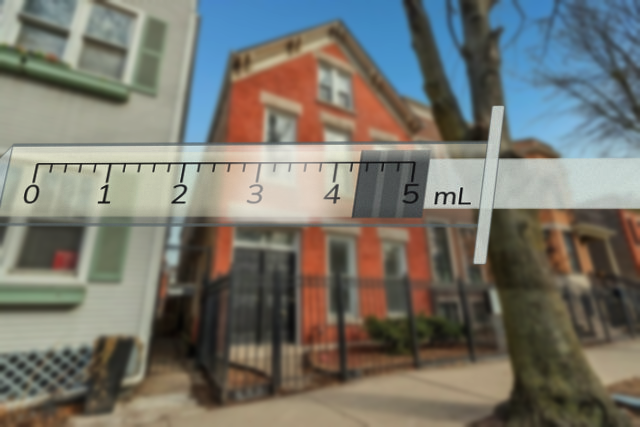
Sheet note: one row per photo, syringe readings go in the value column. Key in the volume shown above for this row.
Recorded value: 4.3 mL
